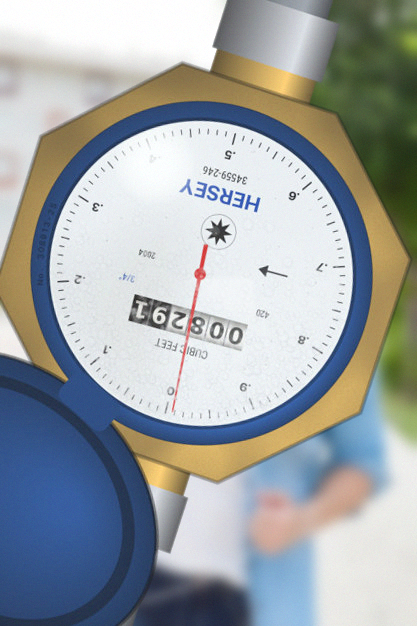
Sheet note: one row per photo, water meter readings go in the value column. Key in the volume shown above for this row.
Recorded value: 8290.99 ft³
